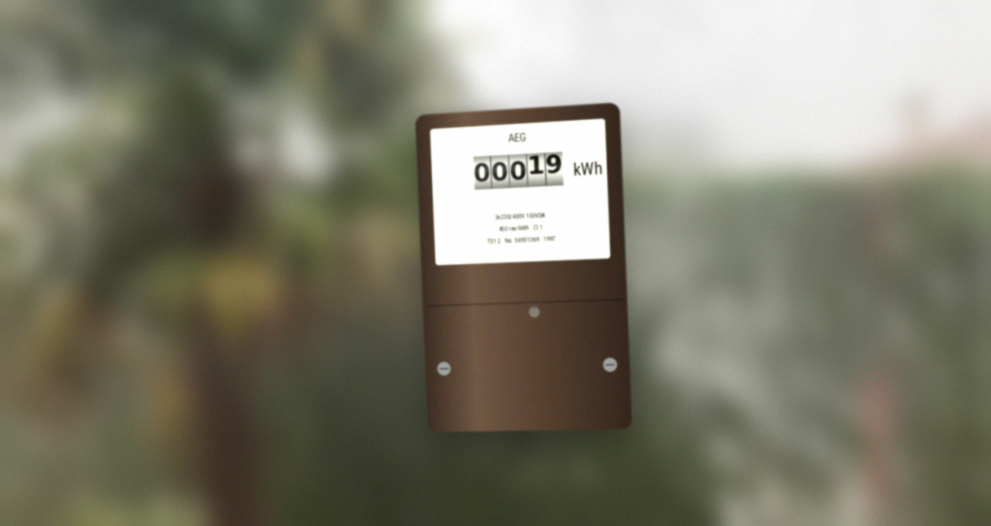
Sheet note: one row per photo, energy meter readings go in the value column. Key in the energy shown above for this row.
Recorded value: 19 kWh
